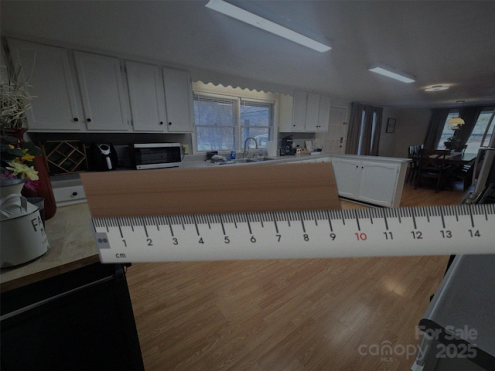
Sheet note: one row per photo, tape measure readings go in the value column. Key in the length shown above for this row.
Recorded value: 9.5 cm
